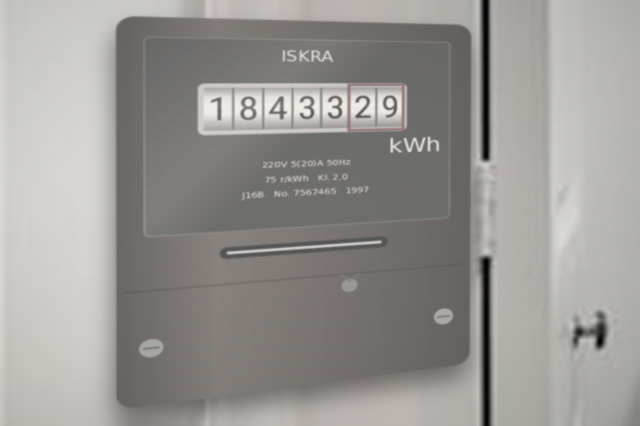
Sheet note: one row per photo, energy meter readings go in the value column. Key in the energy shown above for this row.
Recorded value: 18433.29 kWh
